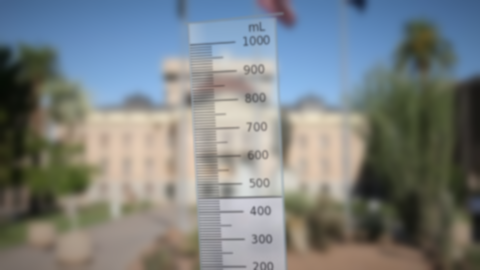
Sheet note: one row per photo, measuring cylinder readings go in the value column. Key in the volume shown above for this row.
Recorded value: 450 mL
